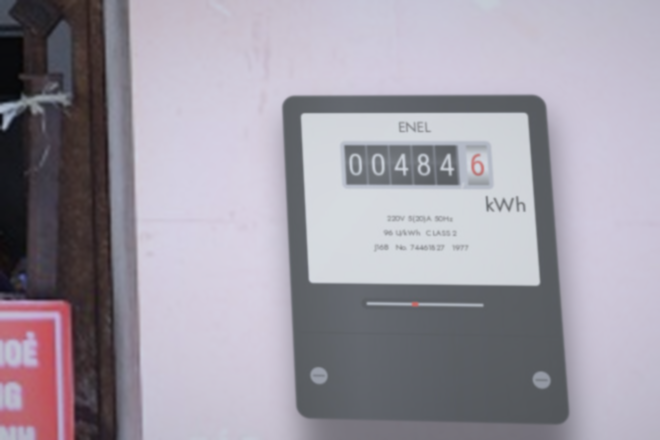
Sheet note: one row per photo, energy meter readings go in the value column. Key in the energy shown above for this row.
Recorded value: 484.6 kWh
